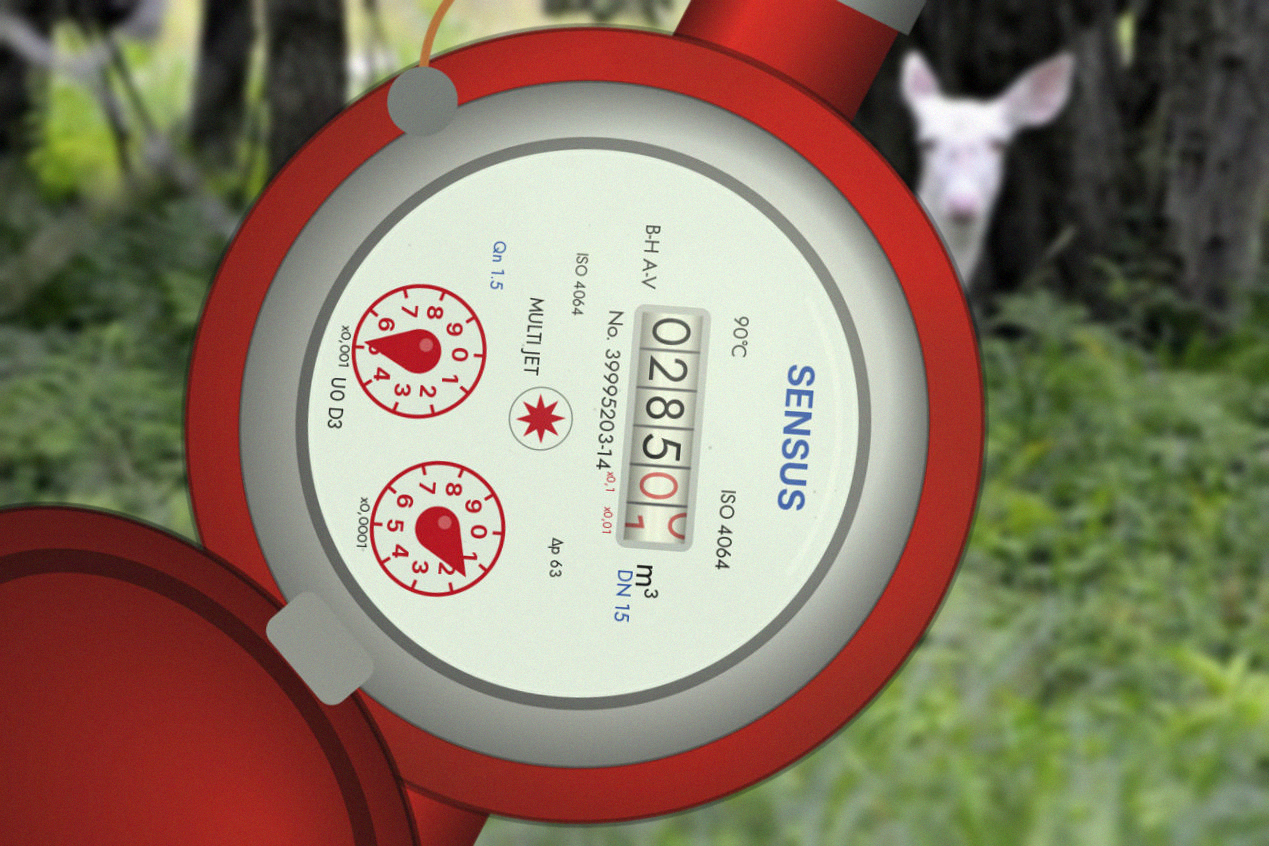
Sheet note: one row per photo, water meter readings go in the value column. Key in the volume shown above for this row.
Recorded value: 285.0051 m³
